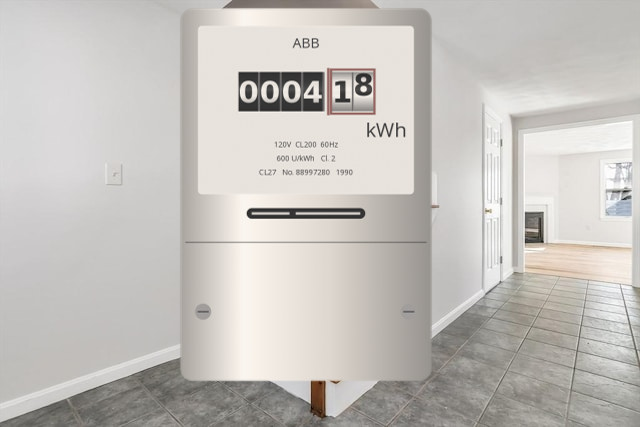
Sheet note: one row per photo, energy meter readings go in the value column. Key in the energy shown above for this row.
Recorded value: 4.18 kWh
